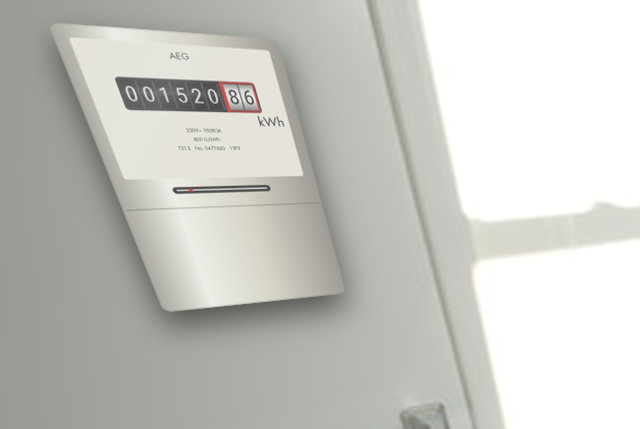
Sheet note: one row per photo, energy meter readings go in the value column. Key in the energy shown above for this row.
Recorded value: 1520.86 kWh
